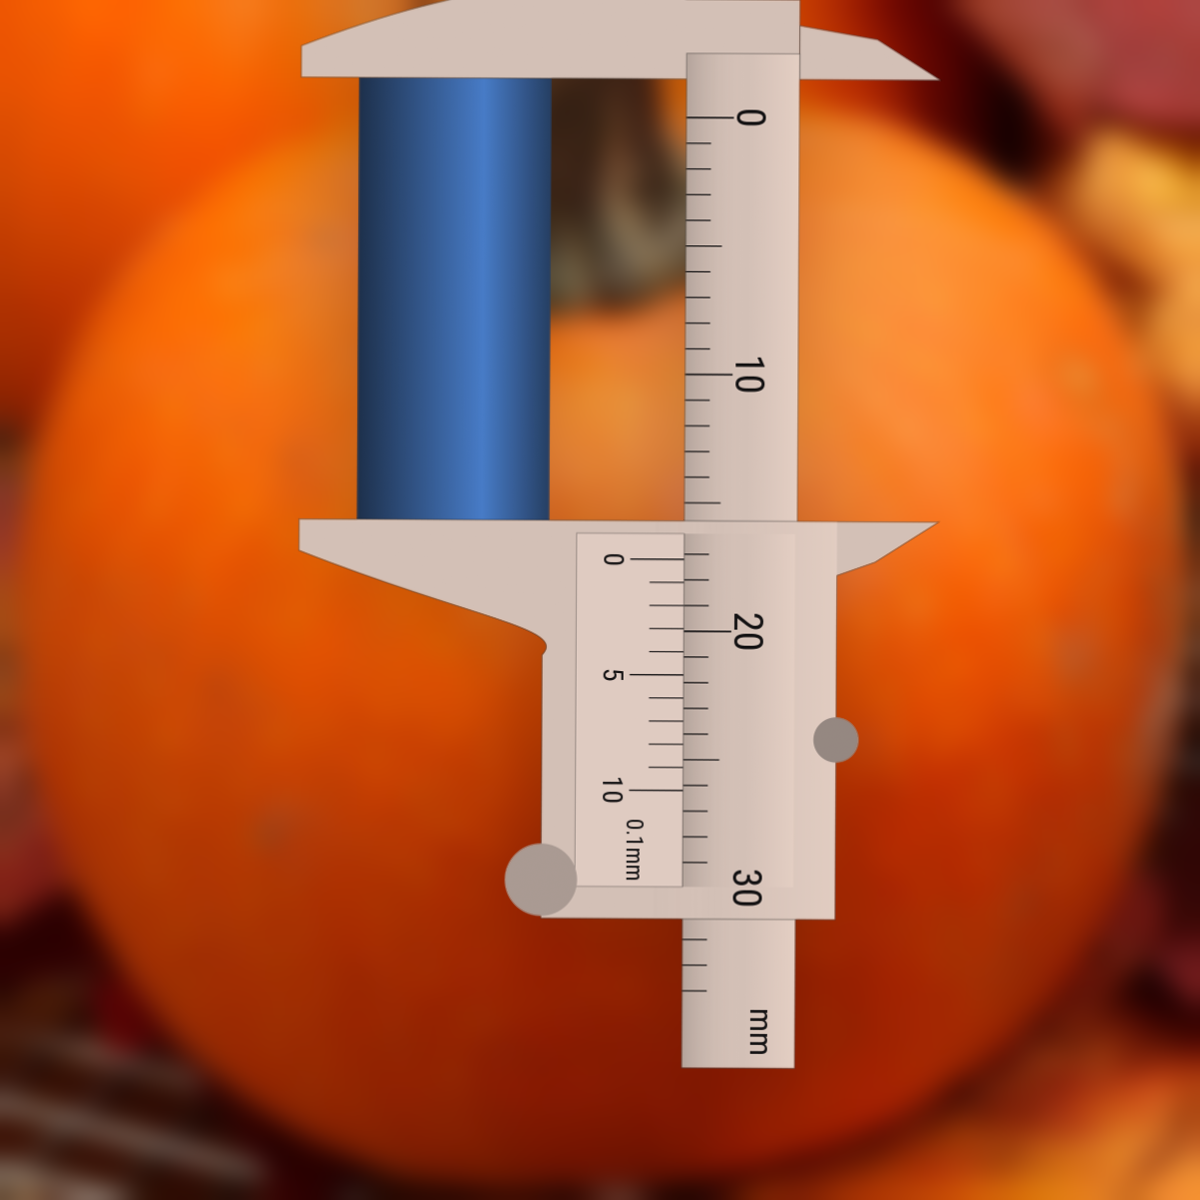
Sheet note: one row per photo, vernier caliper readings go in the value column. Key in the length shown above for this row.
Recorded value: 17.2 mm
